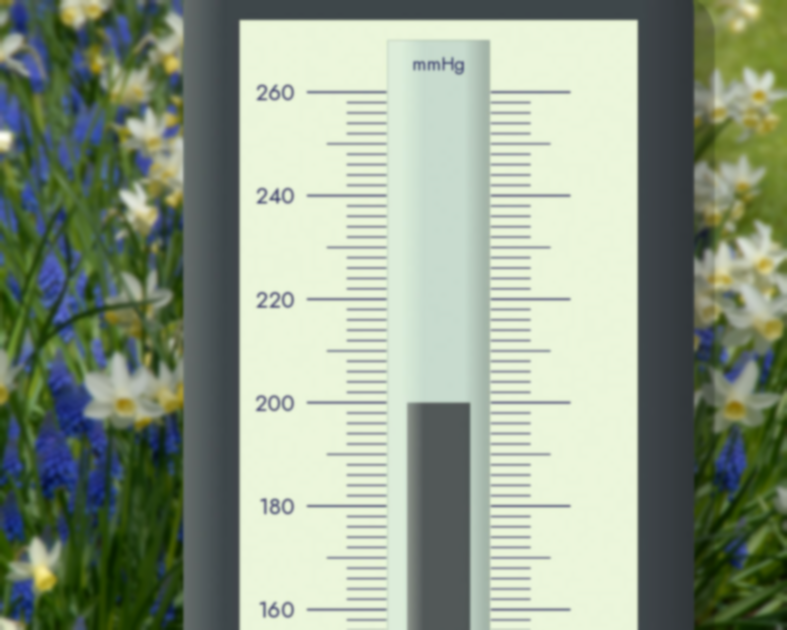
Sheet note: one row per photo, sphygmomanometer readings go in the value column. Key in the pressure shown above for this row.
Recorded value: 200 mmHg
